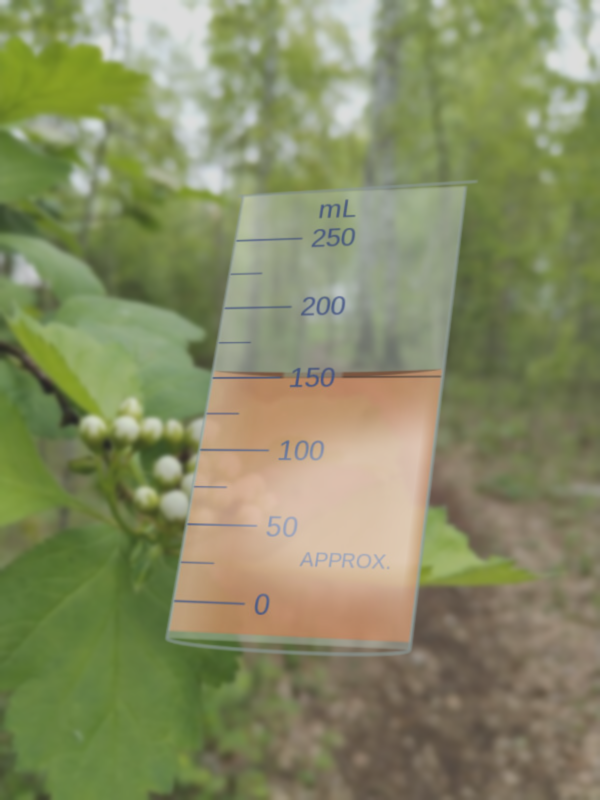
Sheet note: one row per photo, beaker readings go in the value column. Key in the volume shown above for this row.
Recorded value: 150 mL
